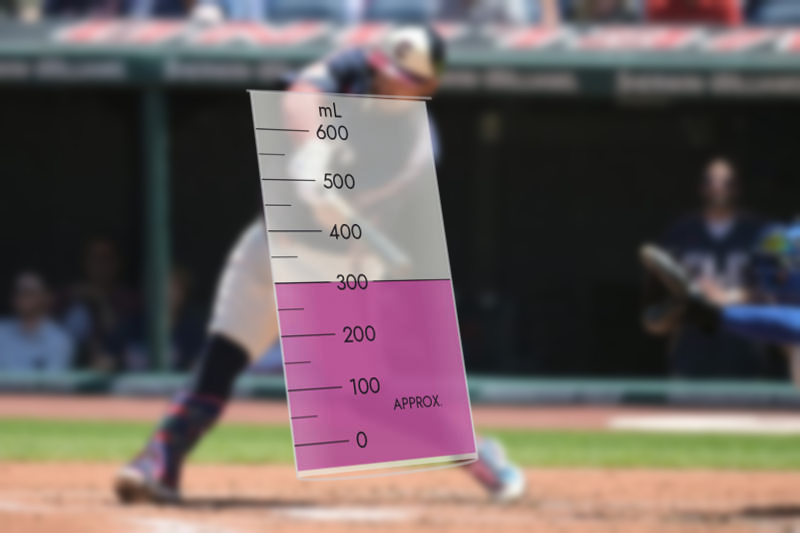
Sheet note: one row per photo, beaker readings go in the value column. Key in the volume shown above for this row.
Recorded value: 300 mL
